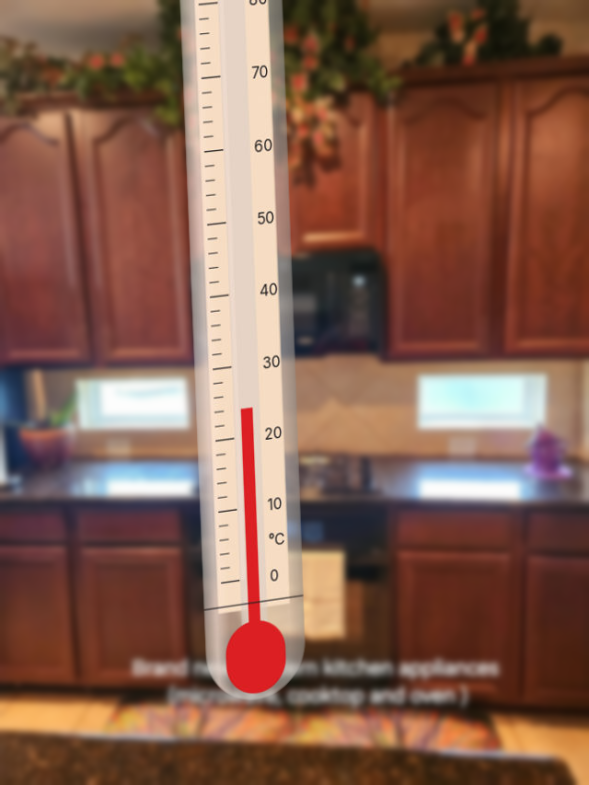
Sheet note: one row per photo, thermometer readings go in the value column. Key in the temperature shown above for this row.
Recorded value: 24 °C
